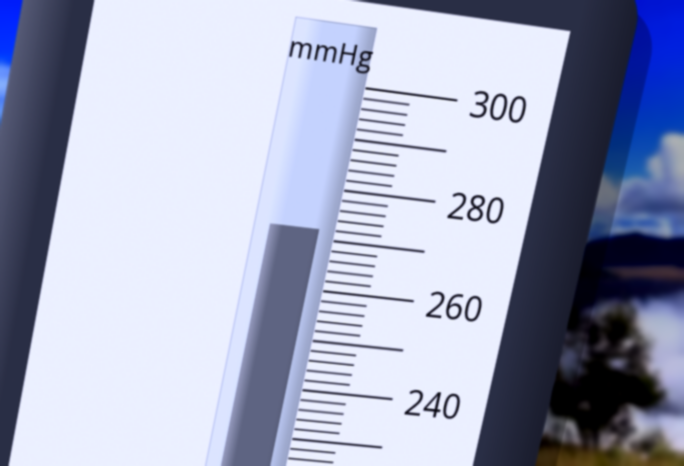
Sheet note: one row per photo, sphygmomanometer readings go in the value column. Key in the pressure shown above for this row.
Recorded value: 272 mmHg
